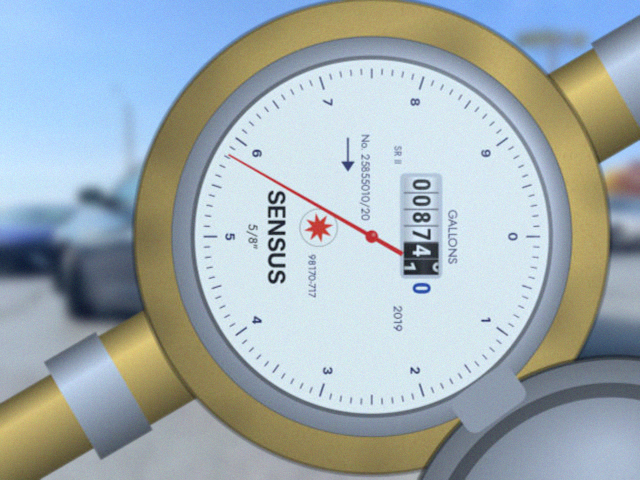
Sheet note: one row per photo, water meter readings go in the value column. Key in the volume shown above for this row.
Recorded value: 87405.8 gal
